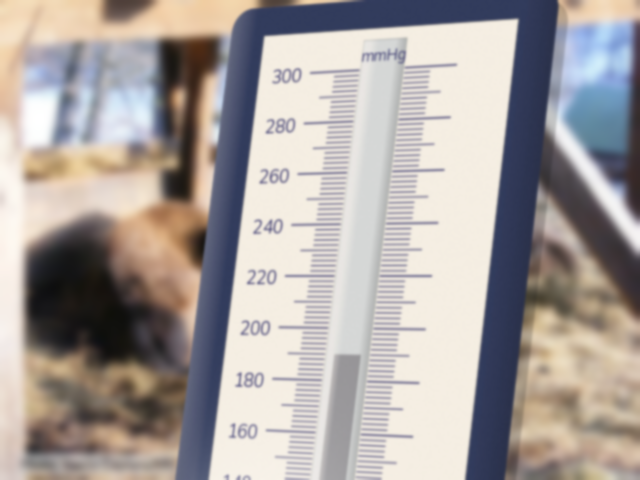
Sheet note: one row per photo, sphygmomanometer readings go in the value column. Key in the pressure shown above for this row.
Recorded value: 190 mmHg
